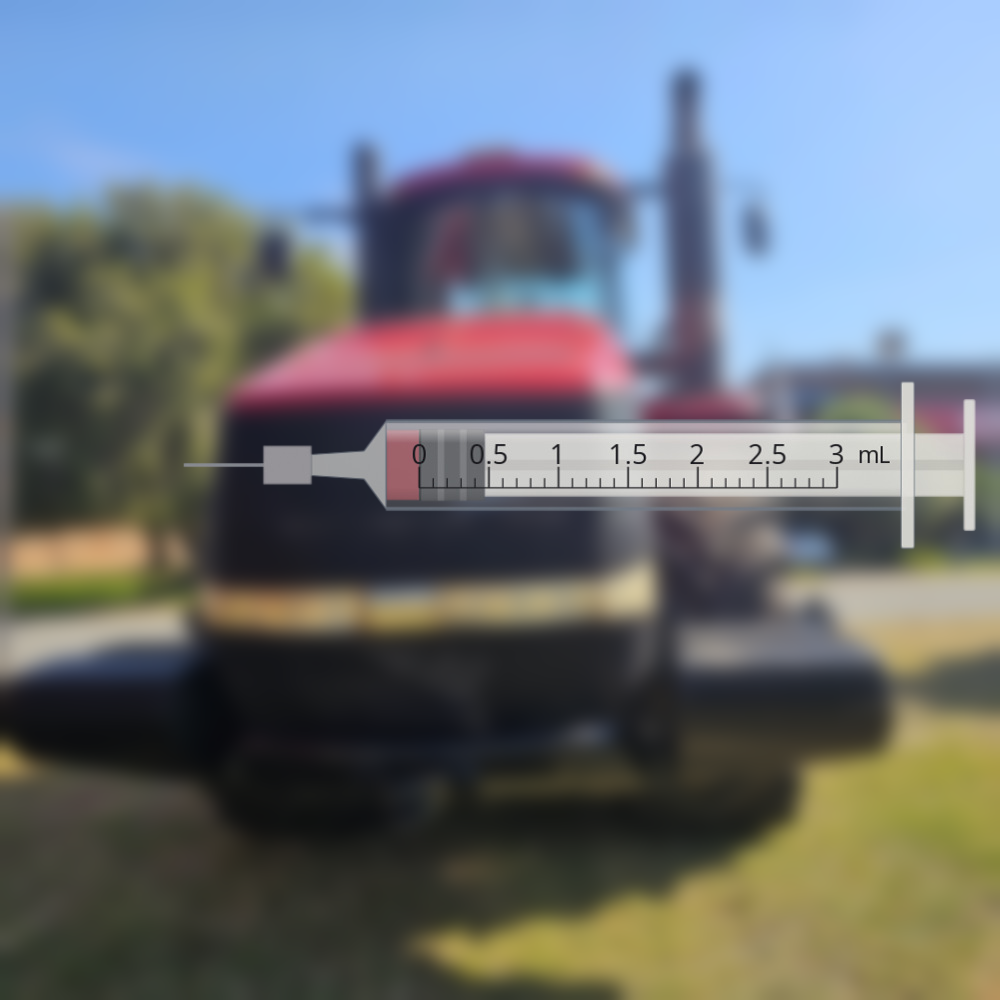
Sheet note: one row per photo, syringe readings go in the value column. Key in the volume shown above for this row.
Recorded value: 0 mL
